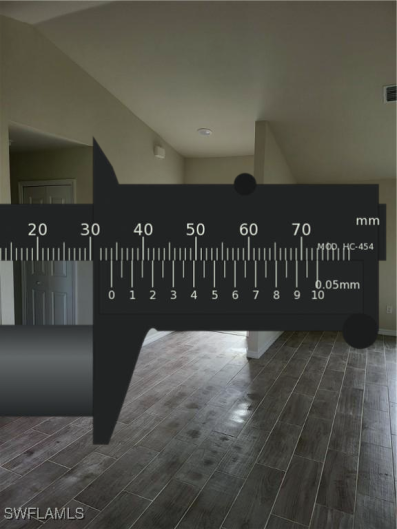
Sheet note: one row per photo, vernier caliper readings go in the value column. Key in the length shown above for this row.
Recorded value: 34.0 mm
